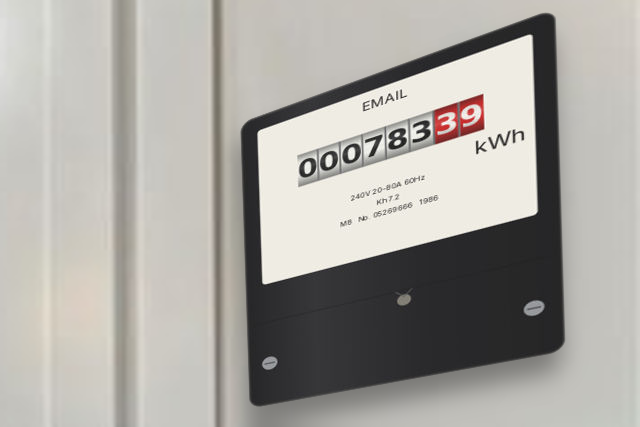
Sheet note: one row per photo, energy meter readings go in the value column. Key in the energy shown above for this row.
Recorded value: 783.39 kWh
